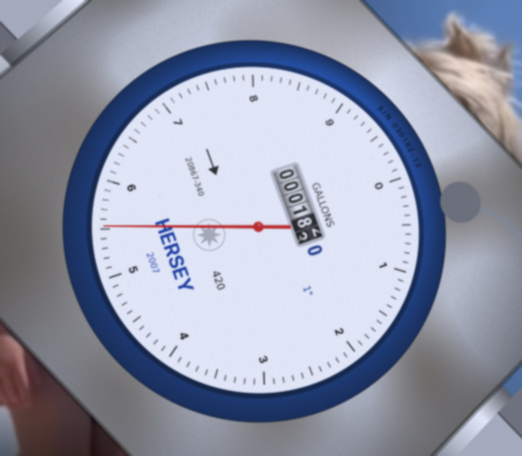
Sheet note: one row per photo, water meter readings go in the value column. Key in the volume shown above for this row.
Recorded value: 1825.5 gal
